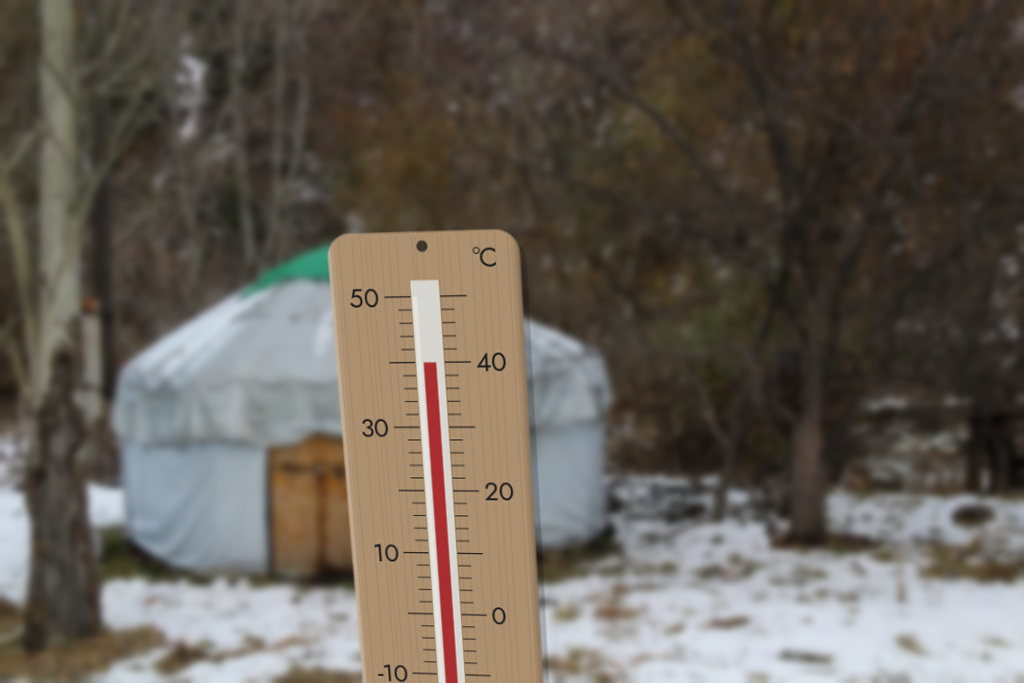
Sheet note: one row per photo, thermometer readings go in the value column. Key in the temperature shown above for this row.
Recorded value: 40 °C
